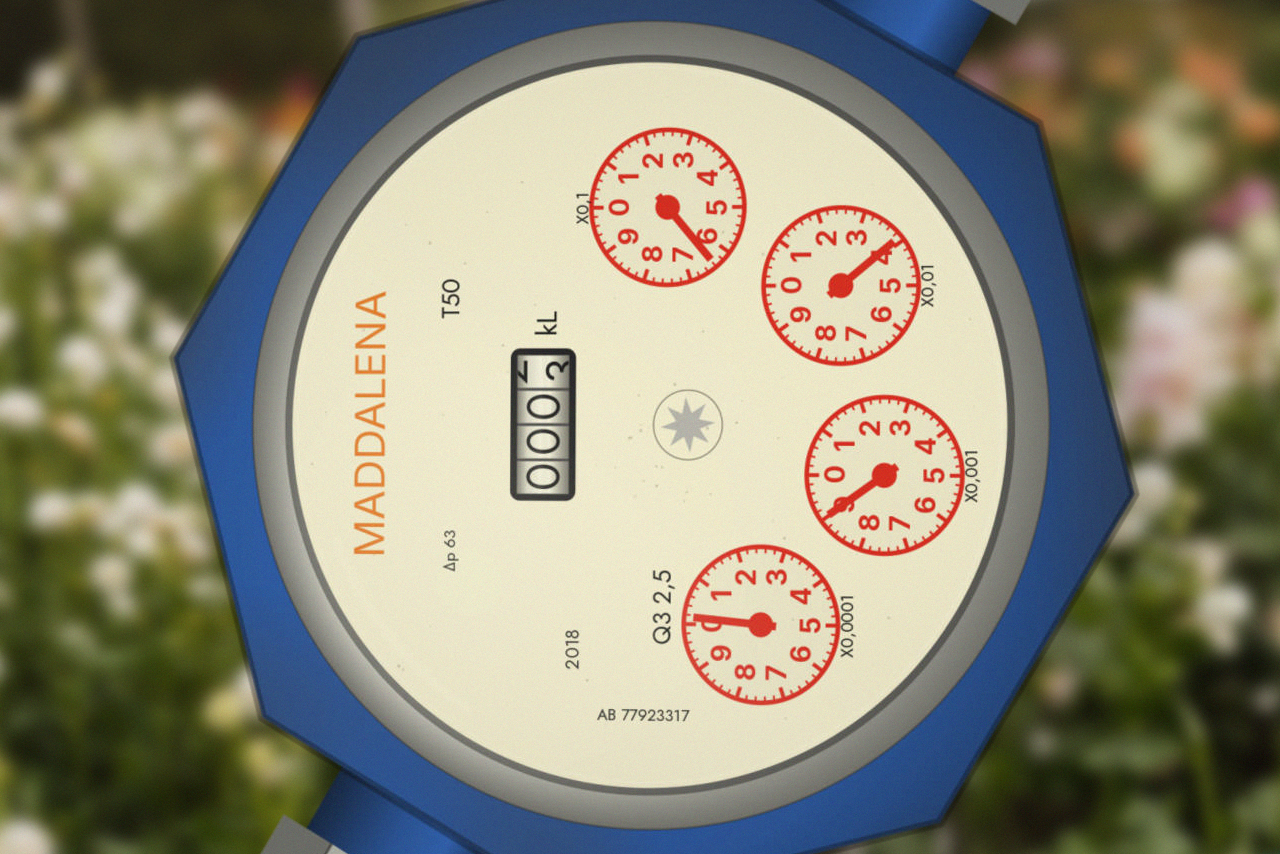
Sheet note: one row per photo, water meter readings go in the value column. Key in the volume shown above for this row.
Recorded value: 2.6390 kL
